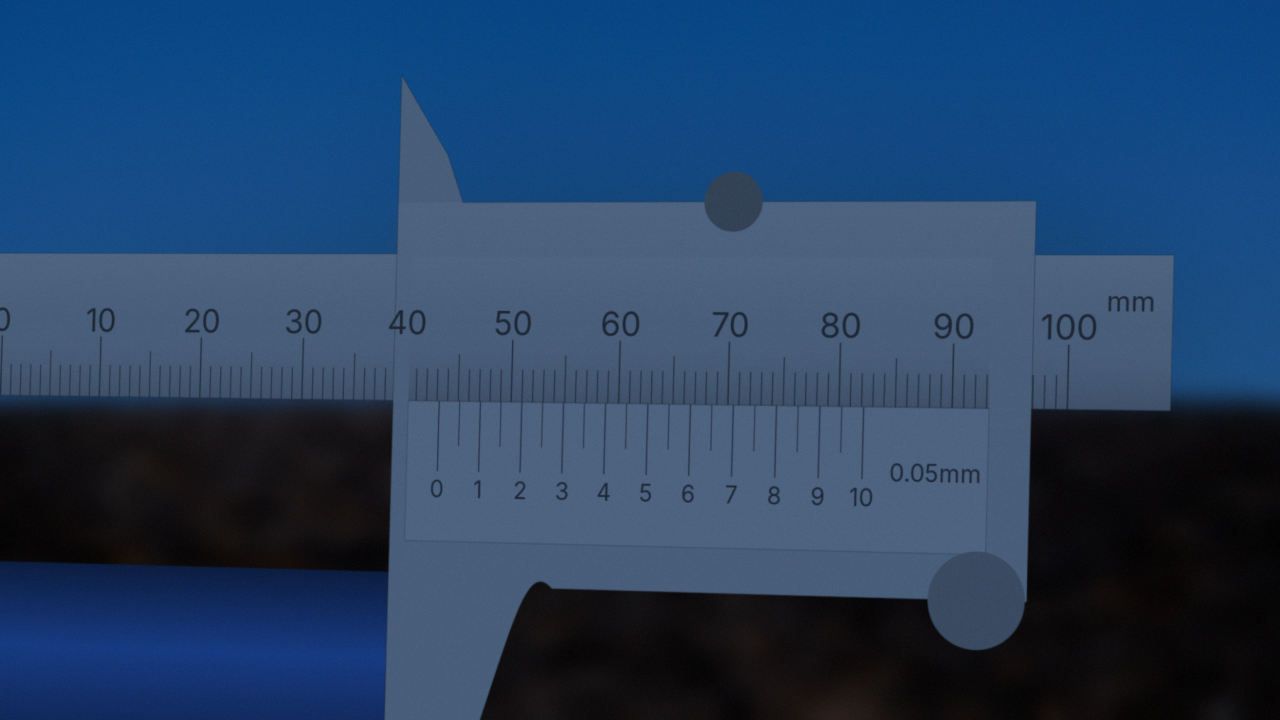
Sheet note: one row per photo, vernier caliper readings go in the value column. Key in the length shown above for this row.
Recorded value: 43.2 mm
